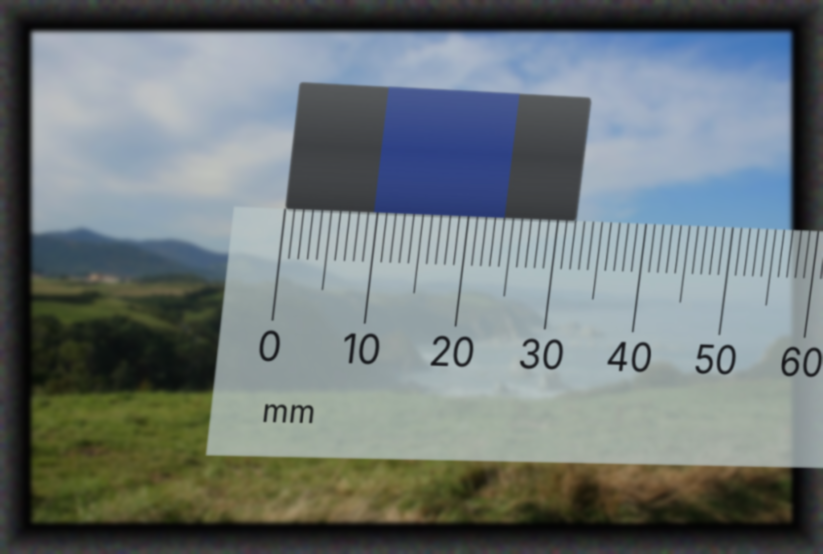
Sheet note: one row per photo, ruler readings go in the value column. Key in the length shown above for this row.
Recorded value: 32 mm
